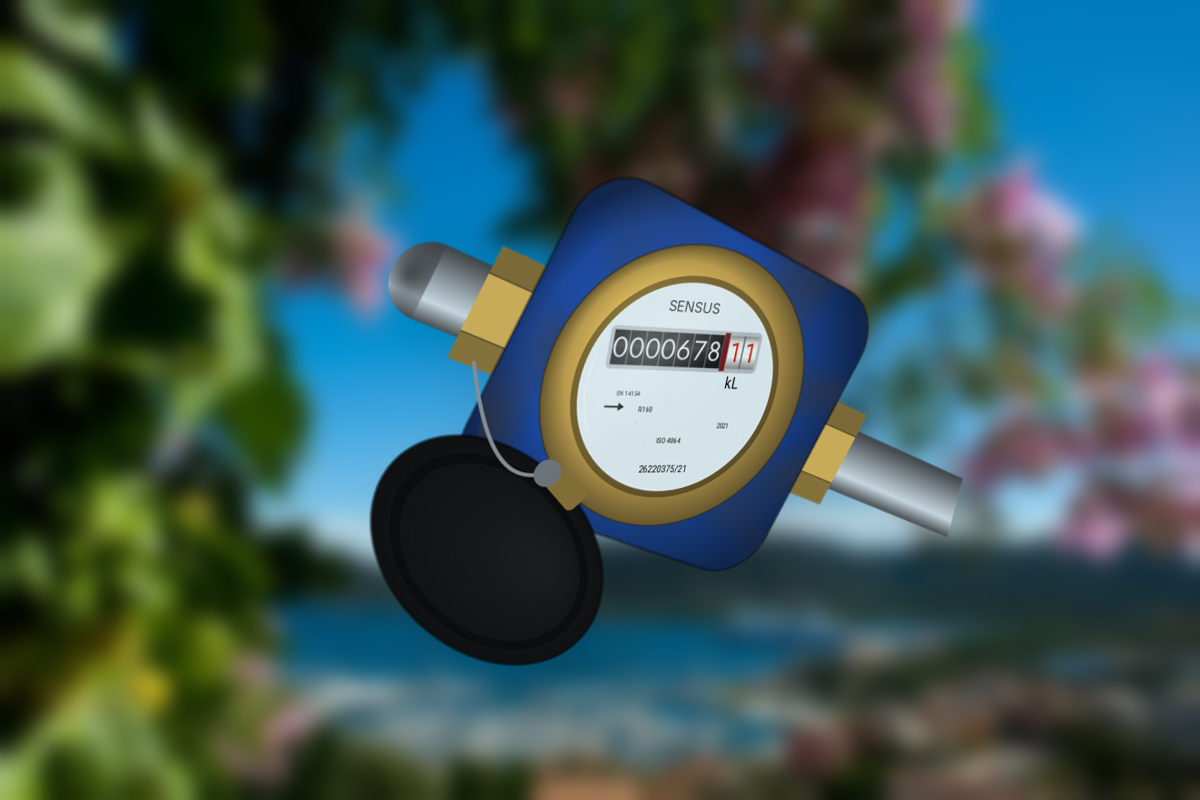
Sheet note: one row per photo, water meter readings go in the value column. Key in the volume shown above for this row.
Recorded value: 678.11 kL
